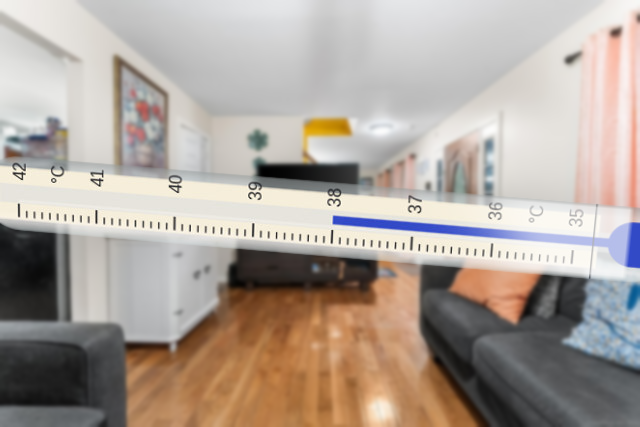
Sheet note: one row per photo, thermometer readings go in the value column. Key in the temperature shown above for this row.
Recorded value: 38 °C
